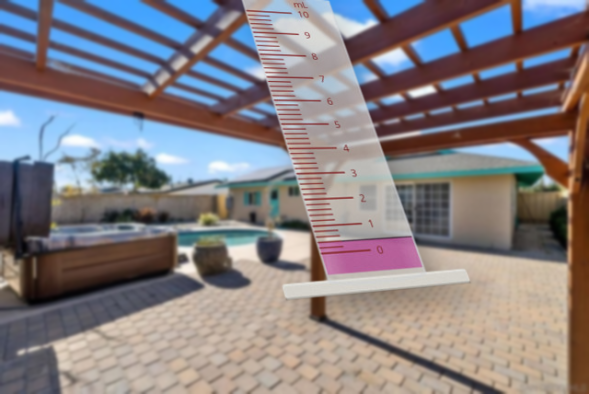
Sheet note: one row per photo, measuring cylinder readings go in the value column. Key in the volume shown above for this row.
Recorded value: 0.4 mL
